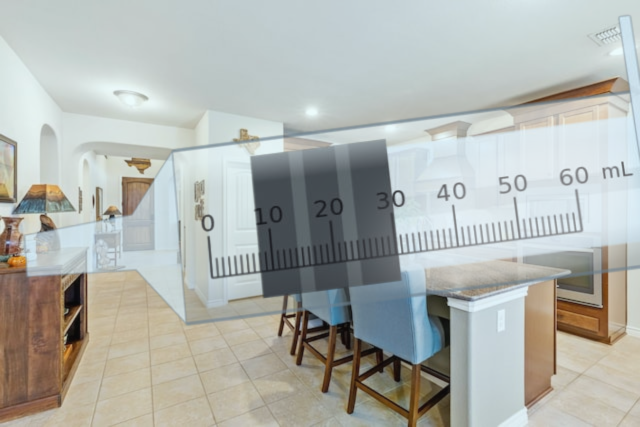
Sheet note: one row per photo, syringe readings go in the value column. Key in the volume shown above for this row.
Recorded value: 8 mL
